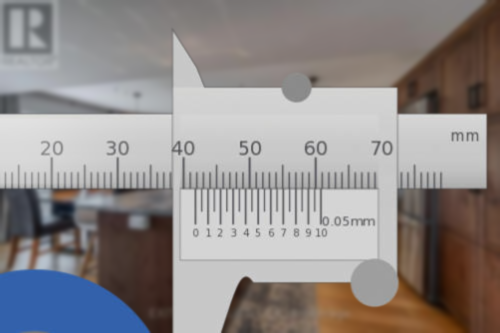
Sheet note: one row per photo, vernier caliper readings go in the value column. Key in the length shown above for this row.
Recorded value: 41.8 mm
